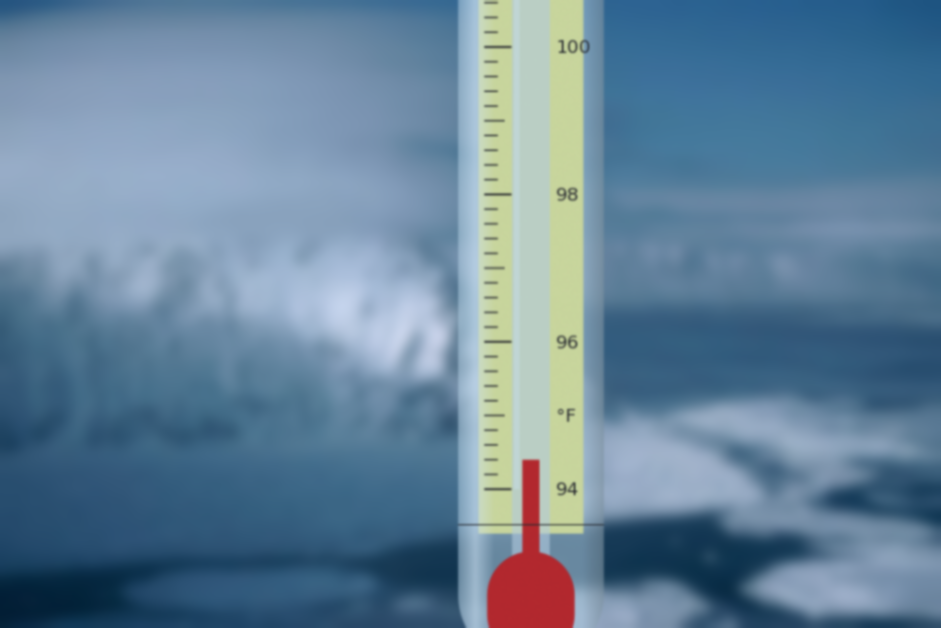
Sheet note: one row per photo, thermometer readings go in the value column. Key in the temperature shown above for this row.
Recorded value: 94.4 °F
